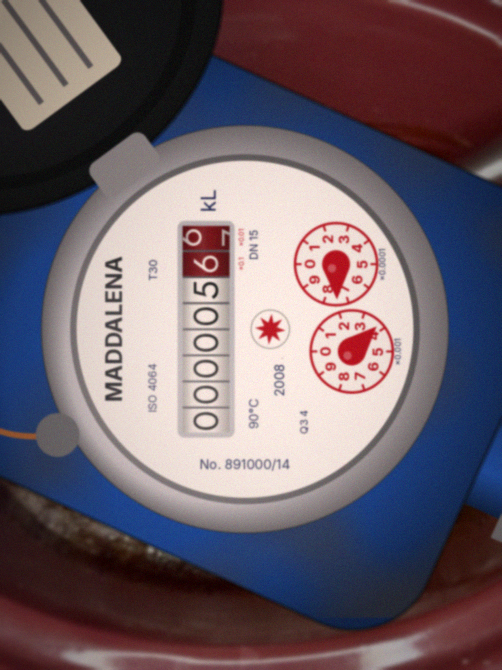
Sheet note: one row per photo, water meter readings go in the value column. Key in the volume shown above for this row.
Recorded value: 5.6637 kL
